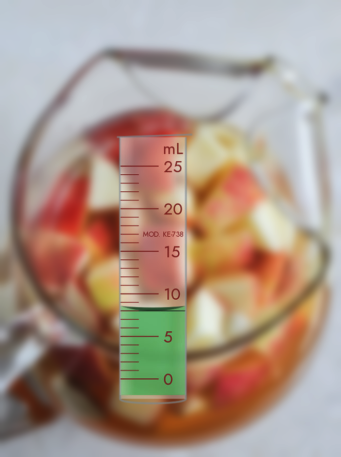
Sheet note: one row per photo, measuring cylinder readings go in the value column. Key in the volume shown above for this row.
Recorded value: 8 mL
